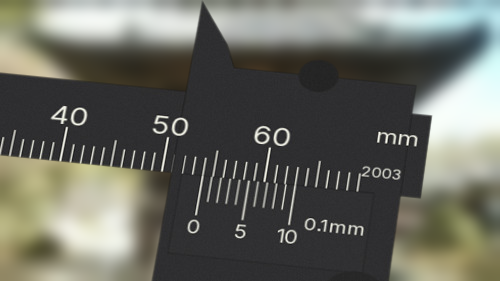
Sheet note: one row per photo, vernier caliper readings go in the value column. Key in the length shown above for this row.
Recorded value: 54.0 mm
